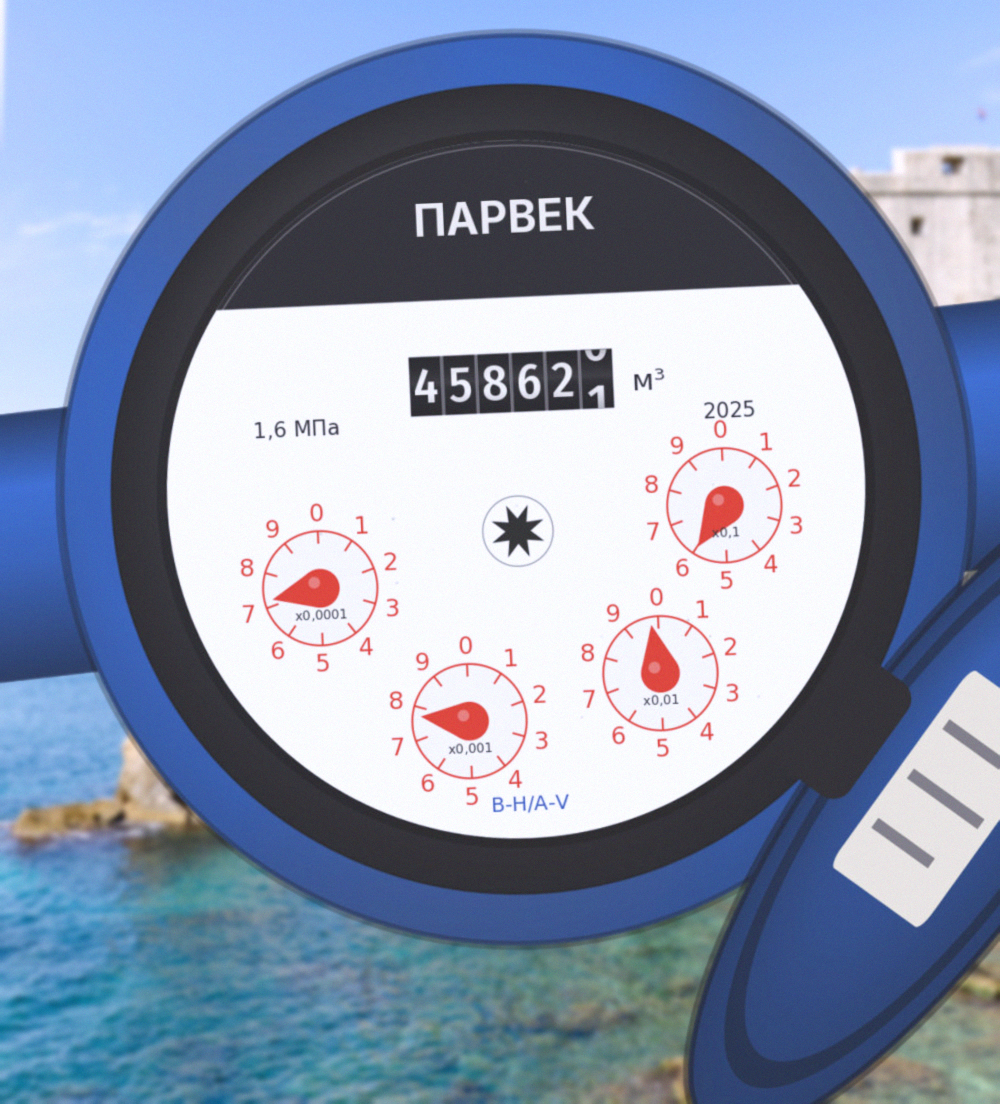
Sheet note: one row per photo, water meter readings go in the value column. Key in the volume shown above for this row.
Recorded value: 458620.5977 m³
